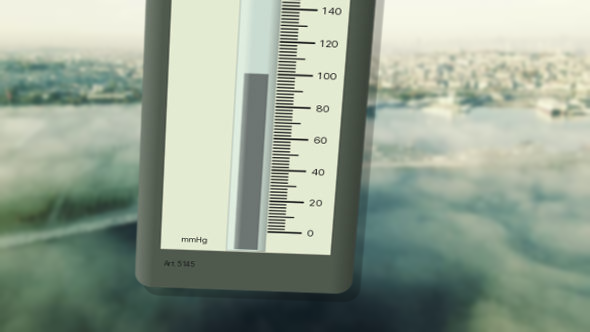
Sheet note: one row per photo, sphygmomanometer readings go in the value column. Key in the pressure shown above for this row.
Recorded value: 100 mmHg
